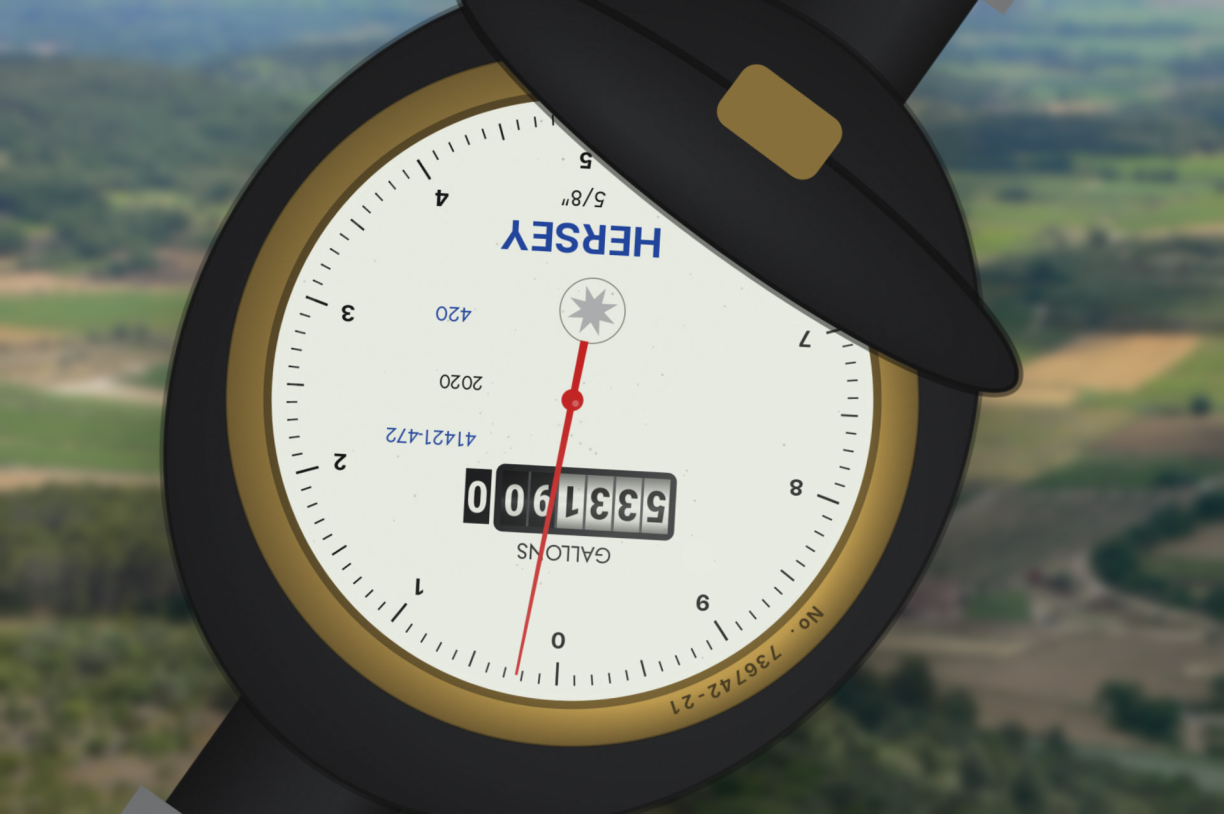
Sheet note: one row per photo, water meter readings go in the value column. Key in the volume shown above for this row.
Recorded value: 5331900.2 gal
